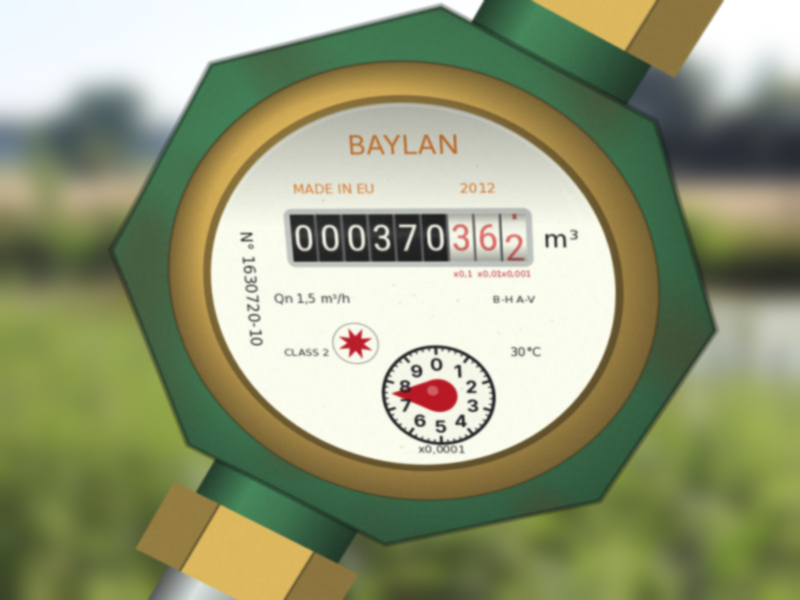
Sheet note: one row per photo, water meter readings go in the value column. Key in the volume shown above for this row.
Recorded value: 370.3617 m³
